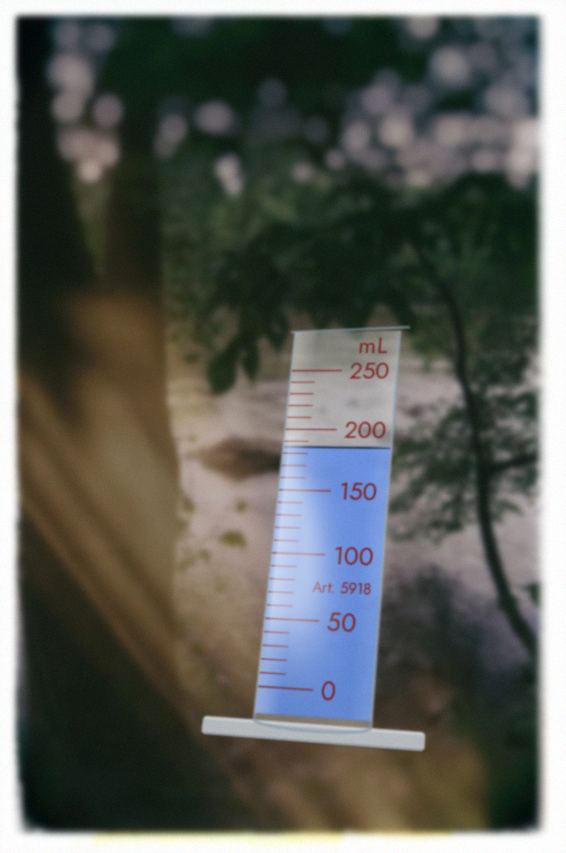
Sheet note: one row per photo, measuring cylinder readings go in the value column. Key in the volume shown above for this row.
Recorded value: 185 mL
